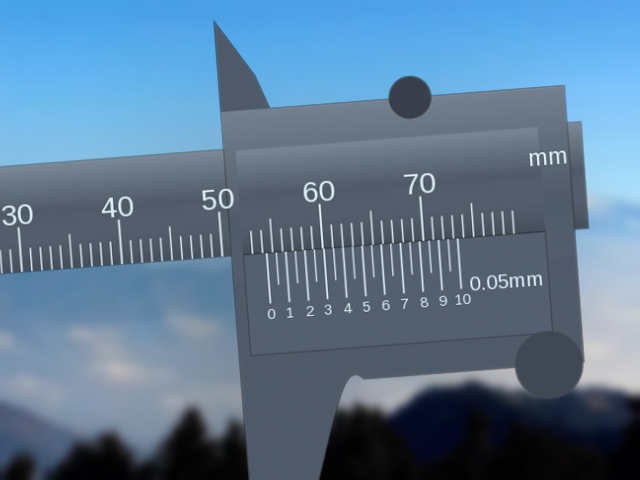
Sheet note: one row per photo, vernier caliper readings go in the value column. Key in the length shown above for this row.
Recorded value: 54.4 mm
